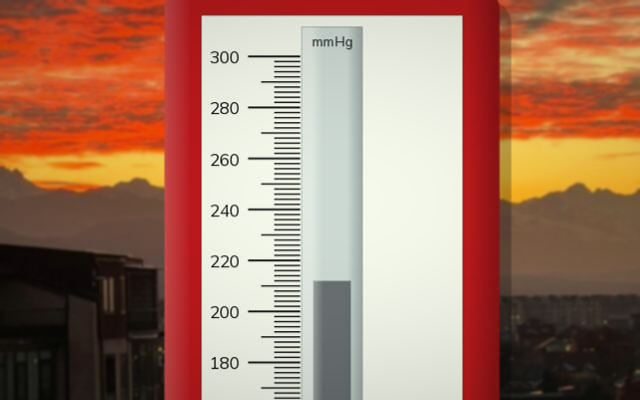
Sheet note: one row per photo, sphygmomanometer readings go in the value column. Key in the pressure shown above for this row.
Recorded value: 212 mmHg
